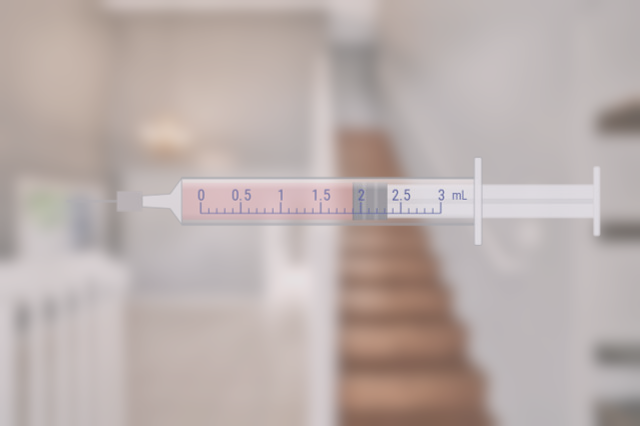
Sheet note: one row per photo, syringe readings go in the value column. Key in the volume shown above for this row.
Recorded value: 1.9 mL
